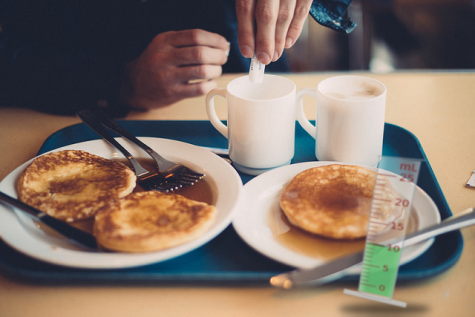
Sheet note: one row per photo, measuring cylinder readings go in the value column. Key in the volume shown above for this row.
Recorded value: 10 mL
